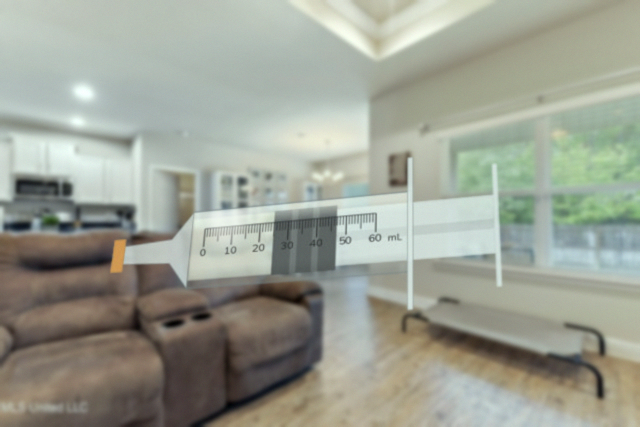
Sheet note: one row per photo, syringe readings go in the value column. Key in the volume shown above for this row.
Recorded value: 25 mL
